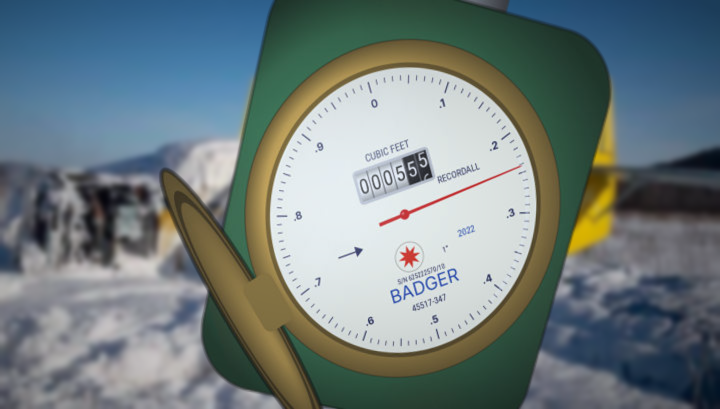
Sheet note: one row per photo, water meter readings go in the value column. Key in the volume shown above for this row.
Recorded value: 555.24 ft³
